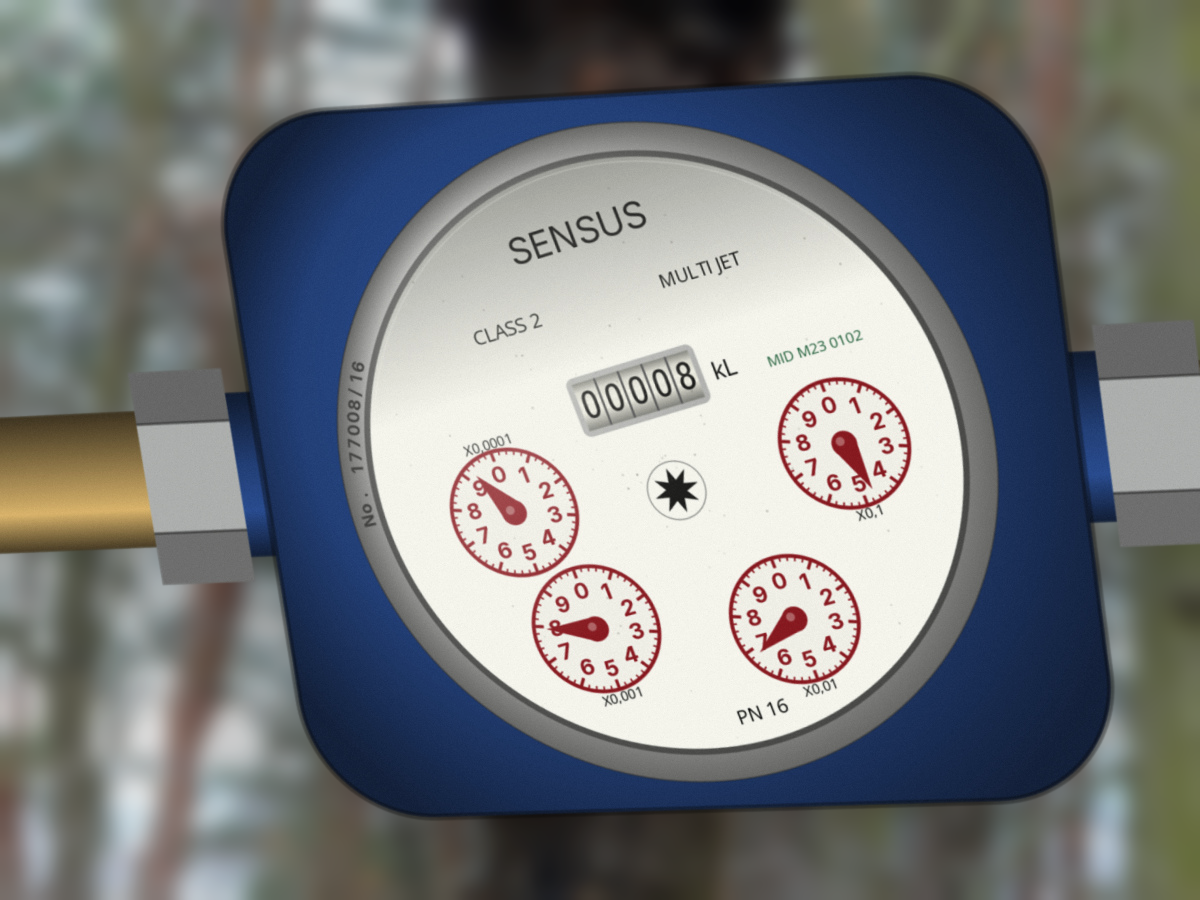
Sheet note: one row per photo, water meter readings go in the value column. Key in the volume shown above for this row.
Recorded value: 8.4679 kL
